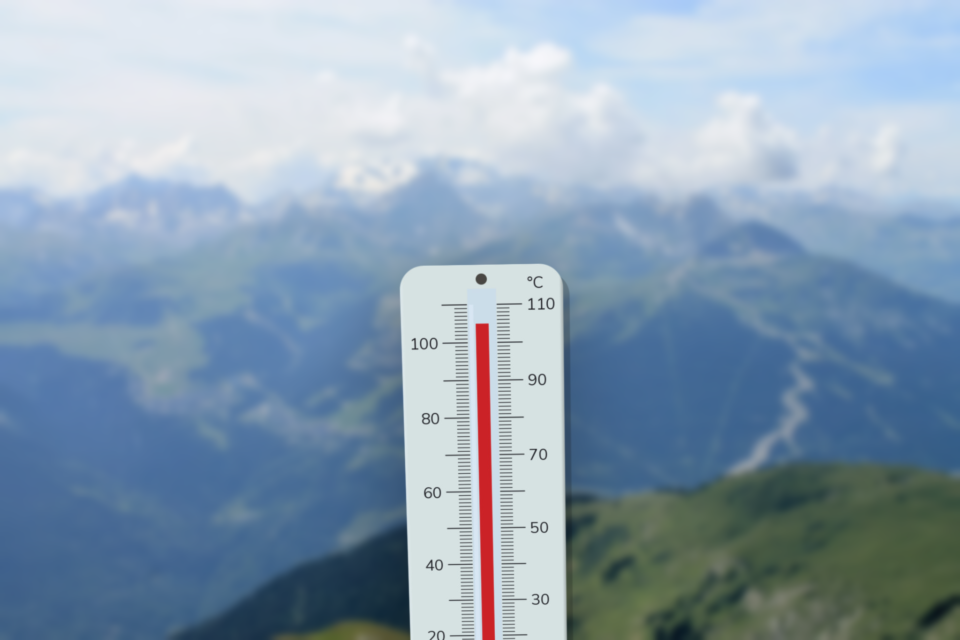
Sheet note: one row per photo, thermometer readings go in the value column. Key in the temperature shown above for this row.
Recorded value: 105 °C
